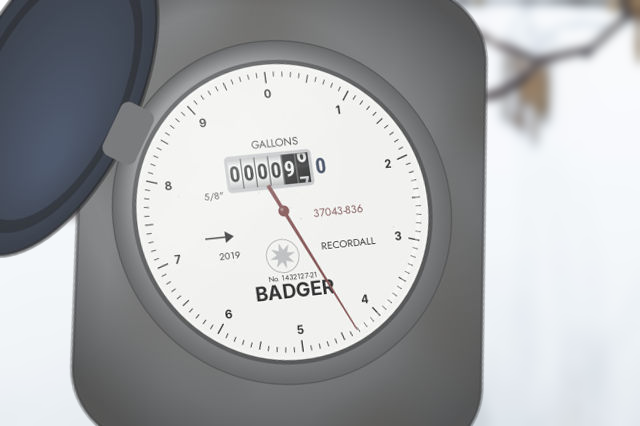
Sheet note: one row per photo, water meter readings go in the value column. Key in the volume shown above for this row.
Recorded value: 964.3 gal
